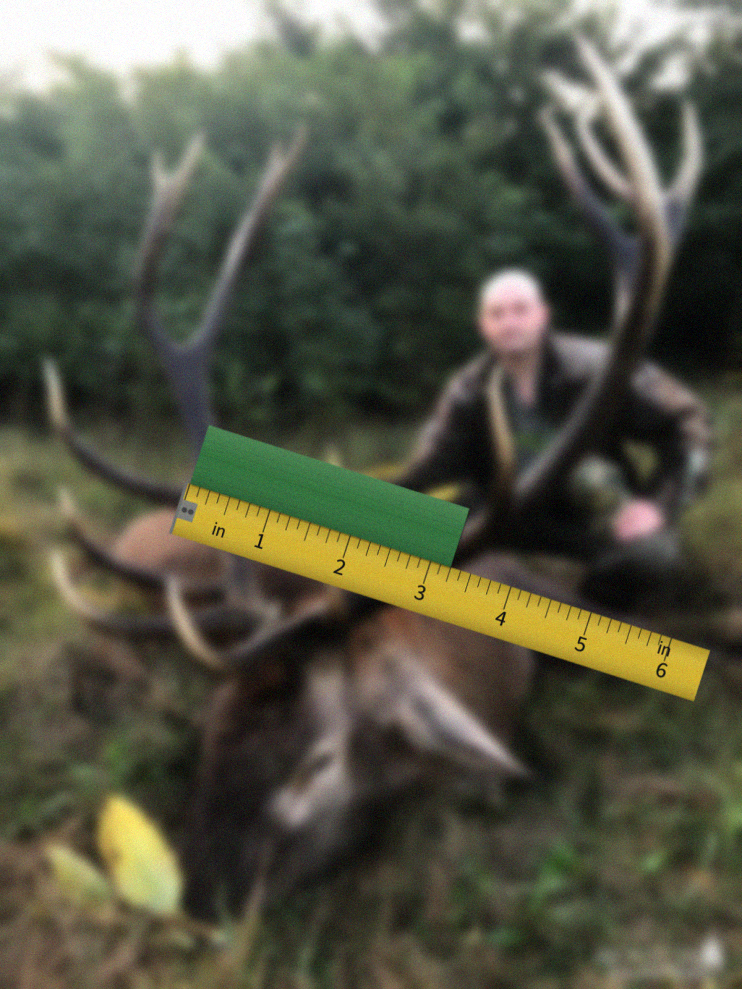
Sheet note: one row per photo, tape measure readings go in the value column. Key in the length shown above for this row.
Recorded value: 3.25 in
